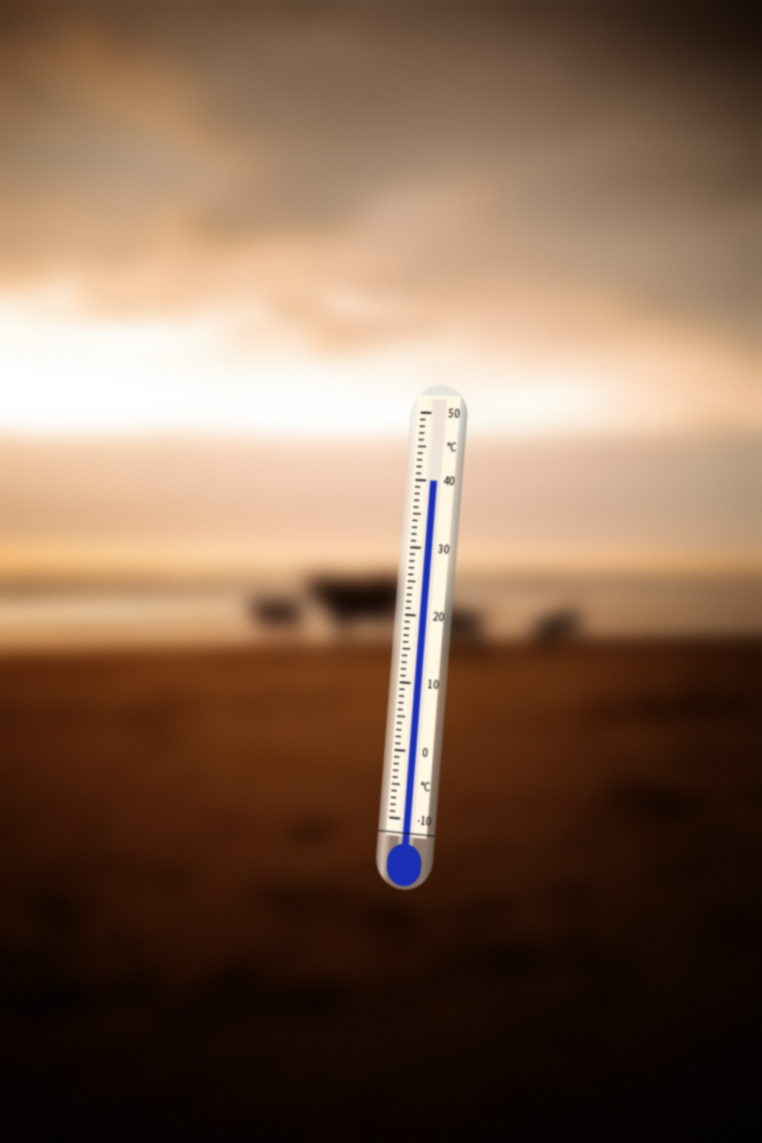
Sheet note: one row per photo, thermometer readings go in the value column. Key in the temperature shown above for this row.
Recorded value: 40 °C
